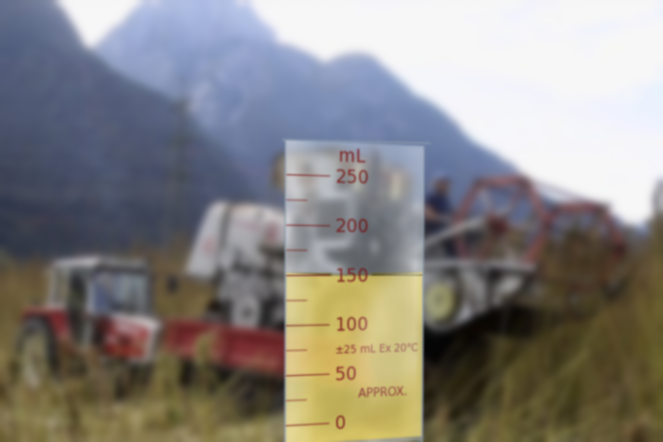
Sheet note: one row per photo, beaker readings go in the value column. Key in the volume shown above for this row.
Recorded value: 150 mL
